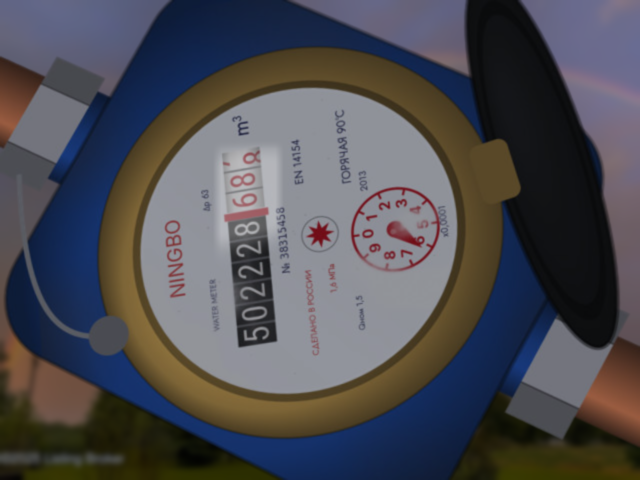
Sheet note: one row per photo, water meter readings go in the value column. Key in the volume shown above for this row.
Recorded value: 502228.6876 m³
